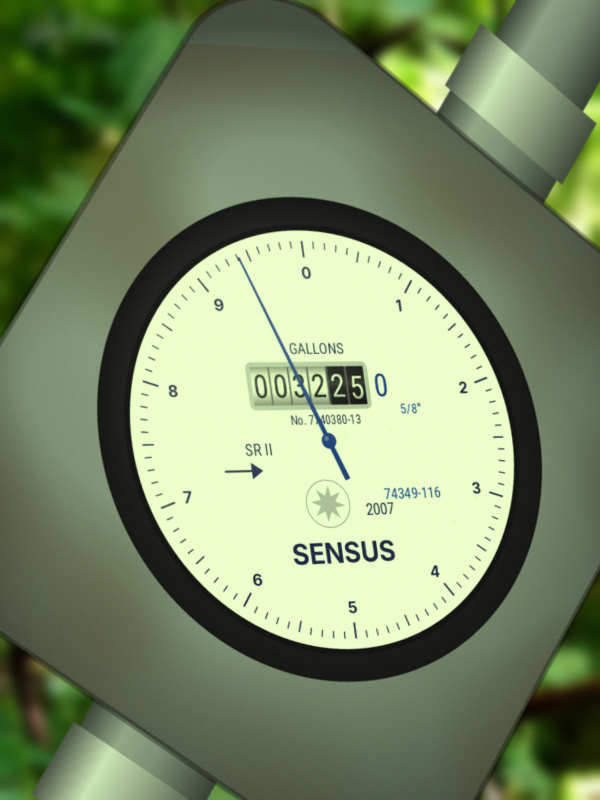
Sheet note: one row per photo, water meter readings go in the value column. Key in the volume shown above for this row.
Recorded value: 32249.4 gal
